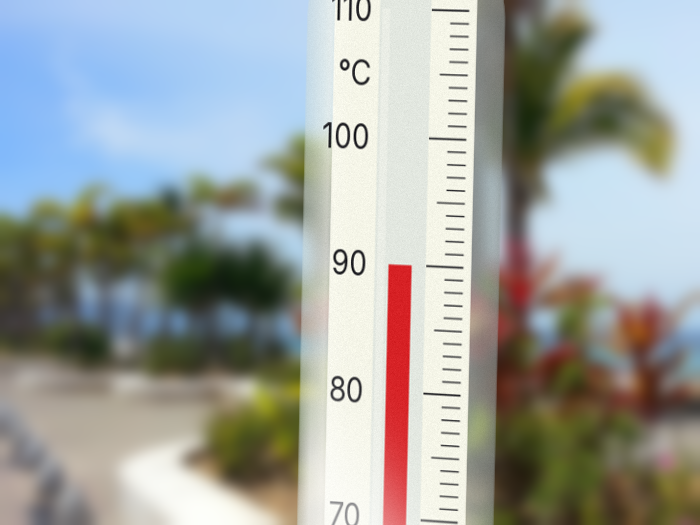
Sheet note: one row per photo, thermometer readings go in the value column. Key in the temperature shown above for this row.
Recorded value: 90 °C
